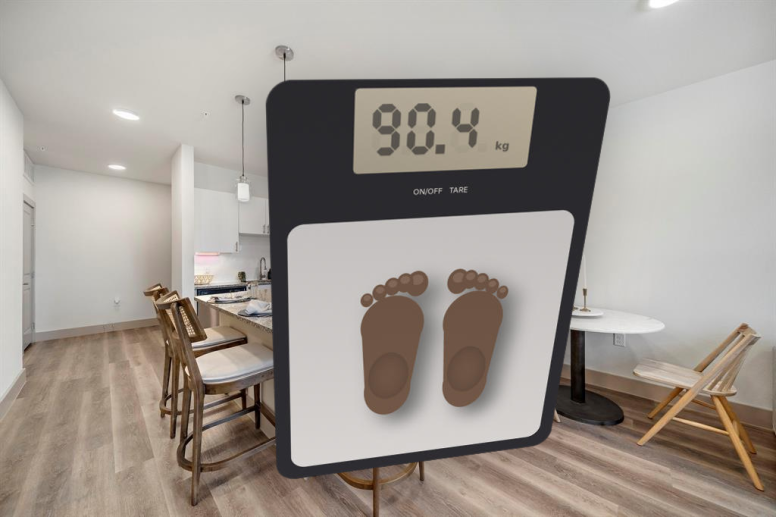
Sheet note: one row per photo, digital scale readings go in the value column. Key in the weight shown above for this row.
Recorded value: 90.4 kg
